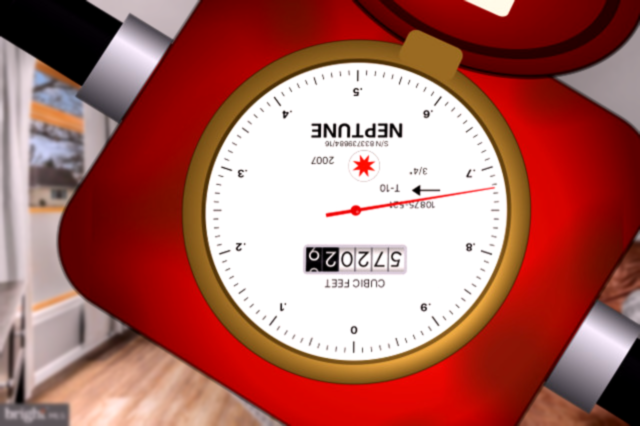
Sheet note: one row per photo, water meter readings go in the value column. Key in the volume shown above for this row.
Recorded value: 572028.72 ft³
